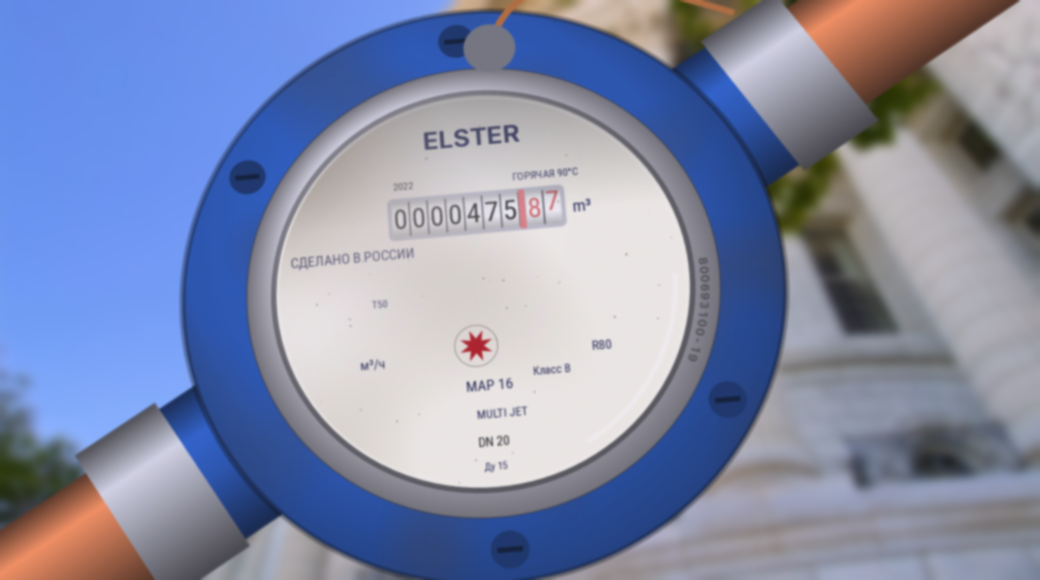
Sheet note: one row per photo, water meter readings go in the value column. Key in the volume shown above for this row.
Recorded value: 475.87 m³
